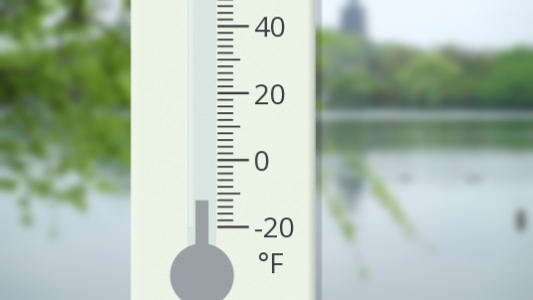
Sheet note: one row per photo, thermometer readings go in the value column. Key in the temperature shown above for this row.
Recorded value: -12 °F
